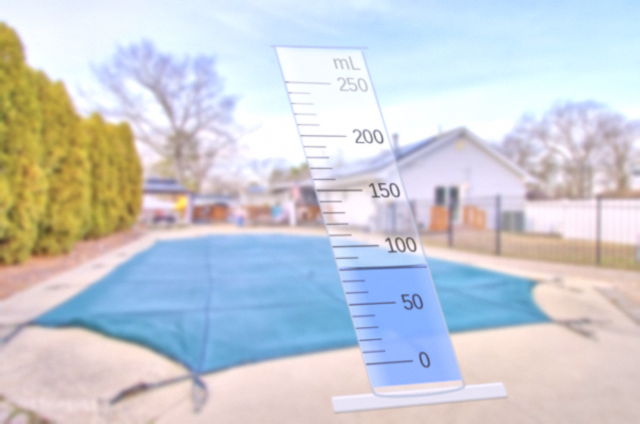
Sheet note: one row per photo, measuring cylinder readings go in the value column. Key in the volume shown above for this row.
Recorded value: 80 mL
